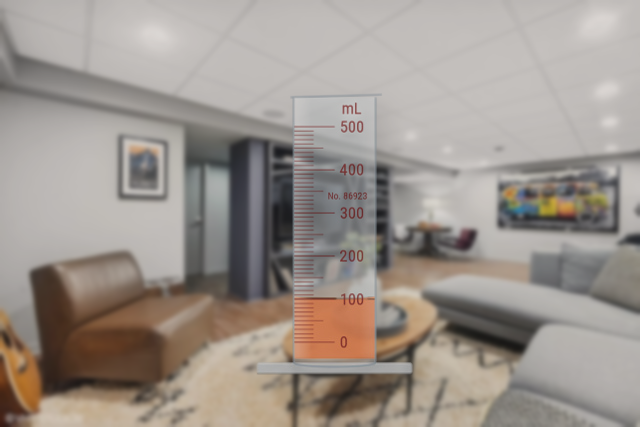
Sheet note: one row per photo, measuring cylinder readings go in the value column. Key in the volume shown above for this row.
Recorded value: 100 mL
